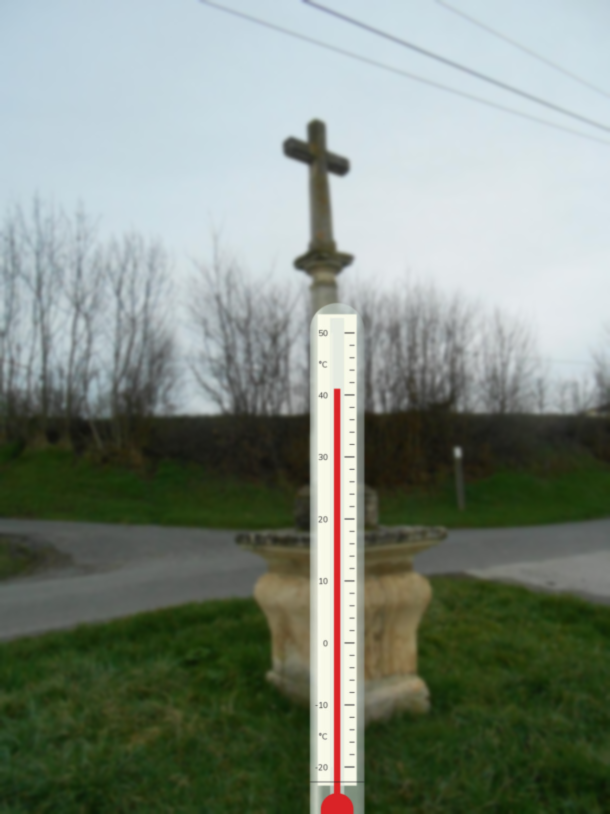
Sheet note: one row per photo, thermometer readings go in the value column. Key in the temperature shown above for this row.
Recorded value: 41 °C
